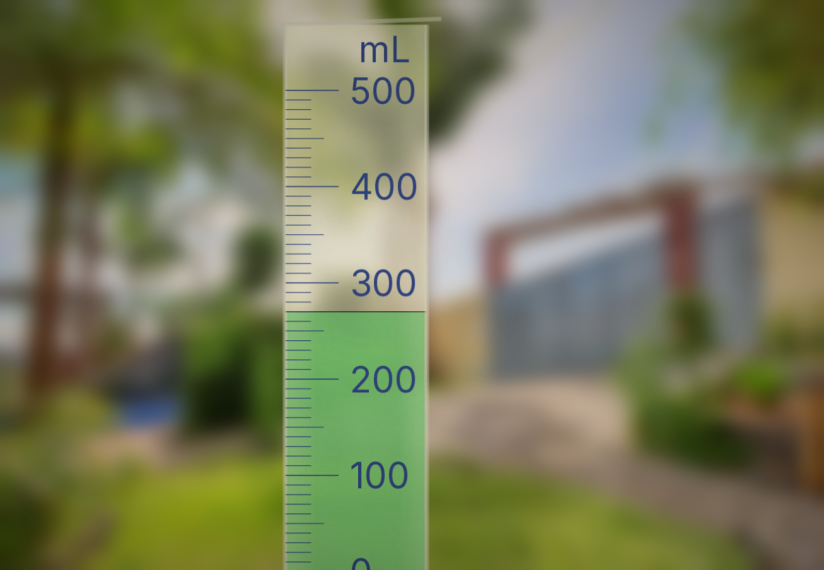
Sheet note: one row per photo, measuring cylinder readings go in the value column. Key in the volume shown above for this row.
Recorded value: 270 mL
